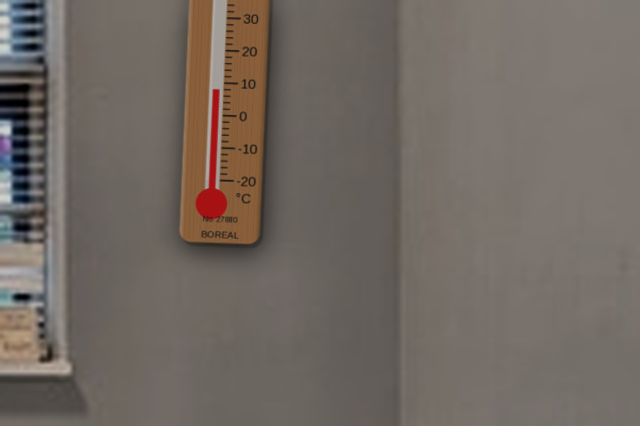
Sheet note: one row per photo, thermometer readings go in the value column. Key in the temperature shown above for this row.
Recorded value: 8 °C
